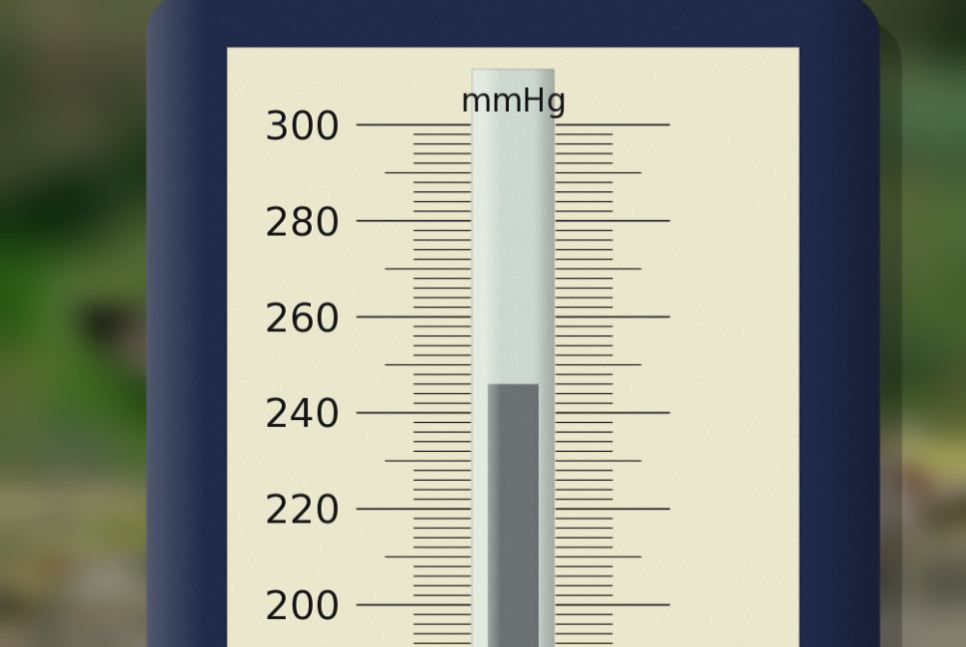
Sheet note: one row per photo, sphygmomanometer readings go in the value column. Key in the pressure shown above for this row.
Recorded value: 246 mmHg
